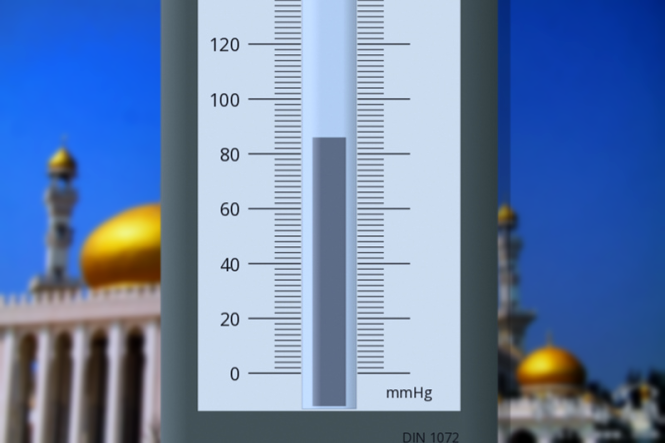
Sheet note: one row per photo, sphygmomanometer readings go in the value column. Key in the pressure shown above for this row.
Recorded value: 86 mmHg
